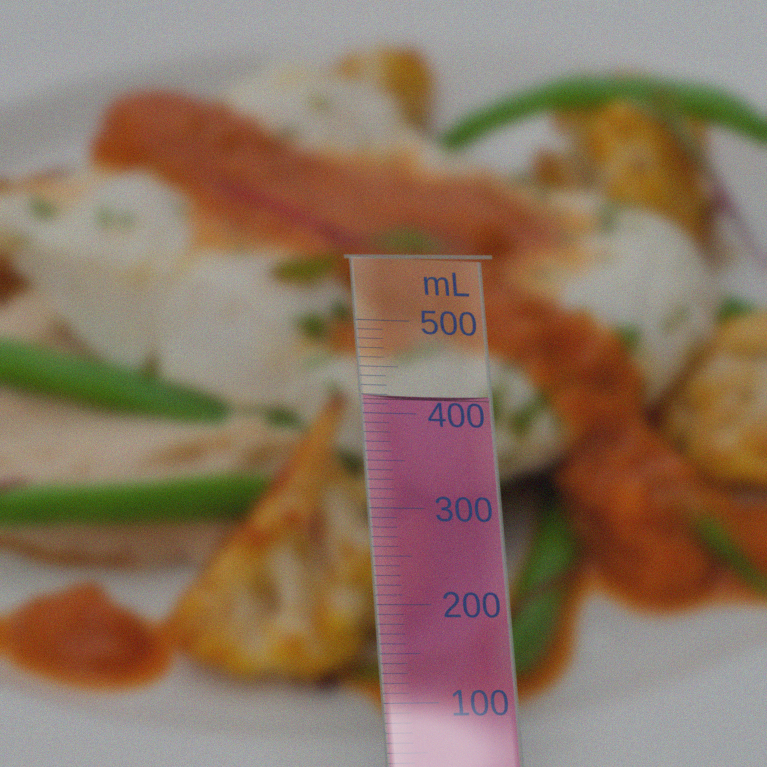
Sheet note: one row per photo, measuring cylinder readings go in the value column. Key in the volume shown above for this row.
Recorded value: 415 mL
